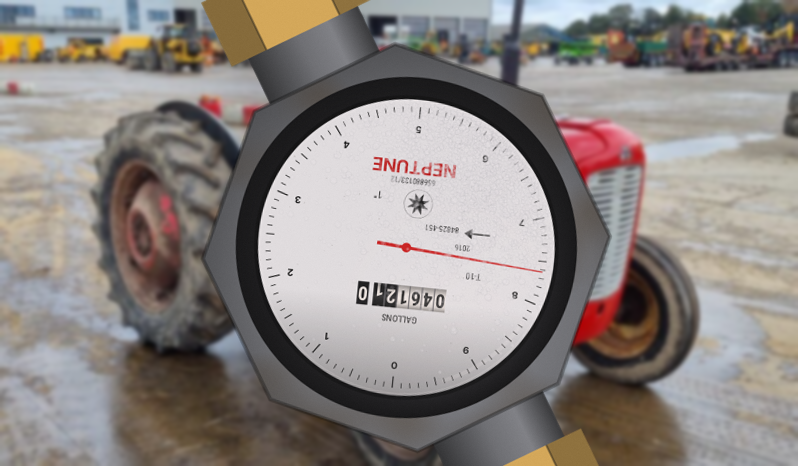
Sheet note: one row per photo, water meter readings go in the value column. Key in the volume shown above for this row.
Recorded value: 461207.6 gal
